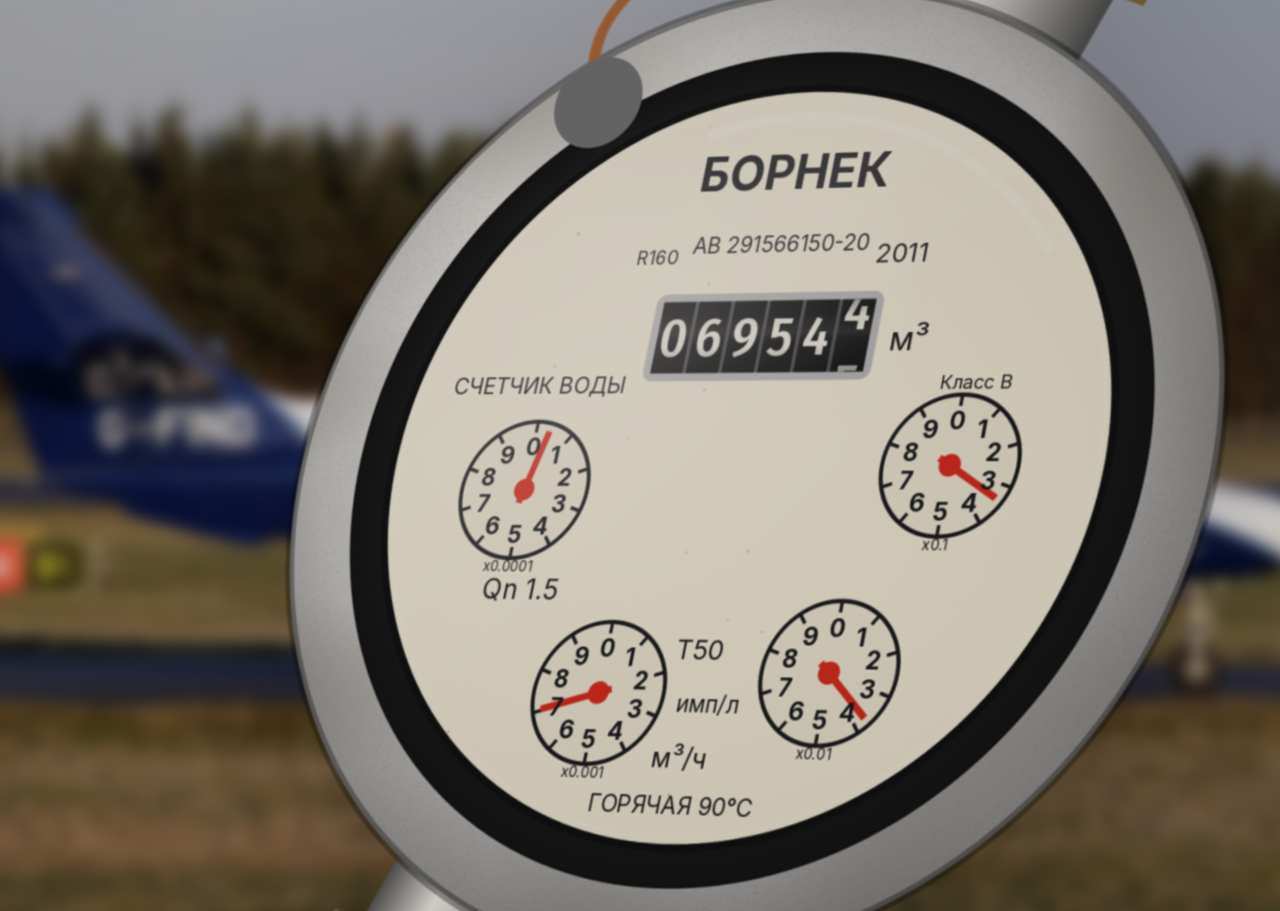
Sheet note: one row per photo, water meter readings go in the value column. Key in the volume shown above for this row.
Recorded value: 69544.3370 m³
